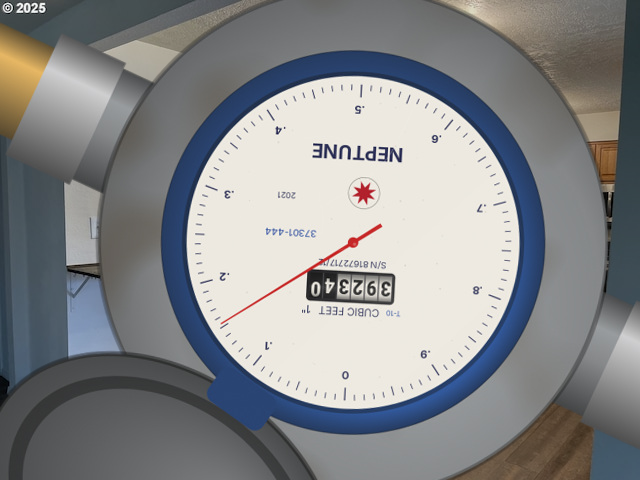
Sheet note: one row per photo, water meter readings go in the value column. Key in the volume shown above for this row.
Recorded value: 392340.15 ft³
